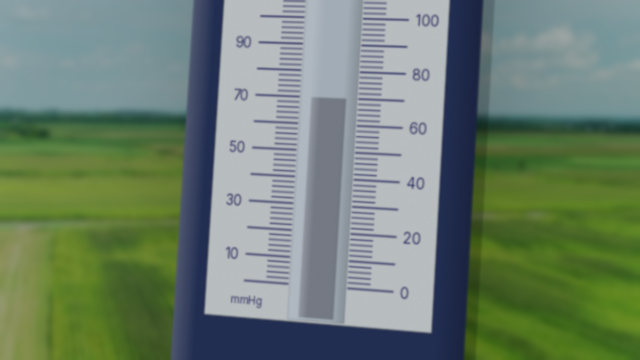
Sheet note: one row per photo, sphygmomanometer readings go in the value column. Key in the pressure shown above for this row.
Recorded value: 70 mmHg
